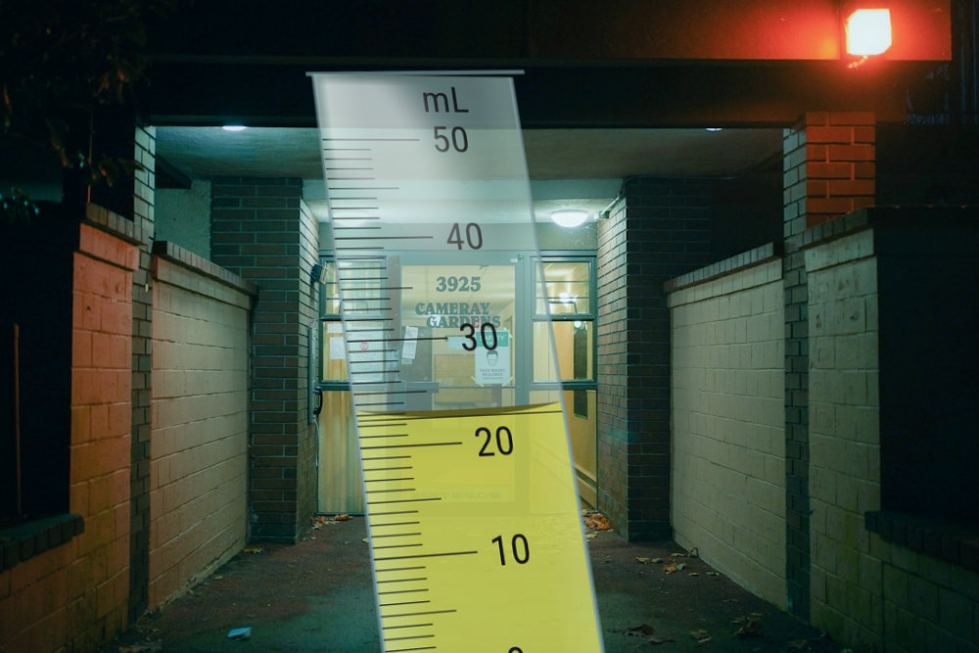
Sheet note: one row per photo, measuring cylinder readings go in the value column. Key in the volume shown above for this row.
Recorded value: 22.5 mL
